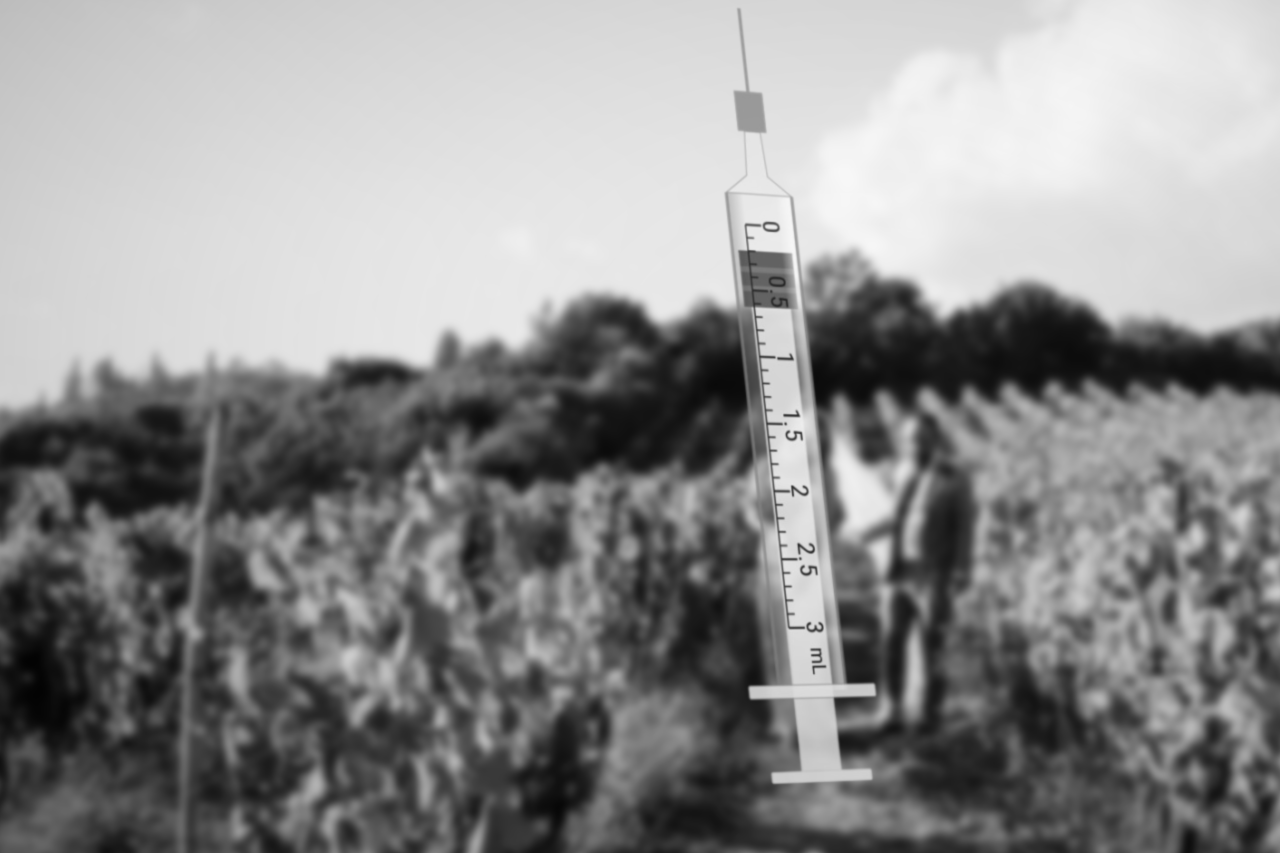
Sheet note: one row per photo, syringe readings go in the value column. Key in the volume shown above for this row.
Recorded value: 0.2 mL
